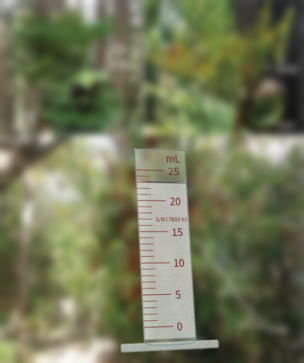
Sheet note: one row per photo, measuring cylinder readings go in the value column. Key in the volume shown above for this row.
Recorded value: 23 mL
